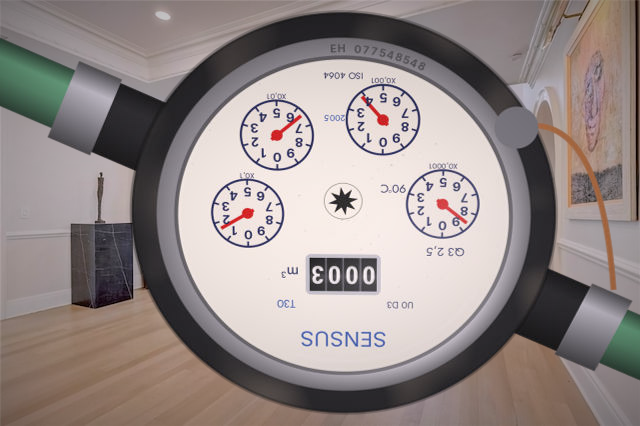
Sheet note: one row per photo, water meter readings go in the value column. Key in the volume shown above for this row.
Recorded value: 3.1638 m³
